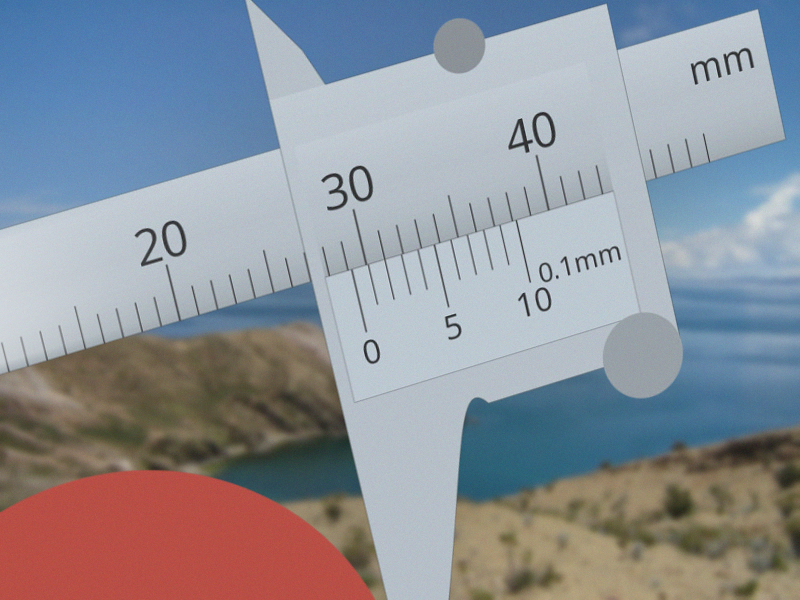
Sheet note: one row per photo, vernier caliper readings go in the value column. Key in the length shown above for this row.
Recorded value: 29.2 mm
